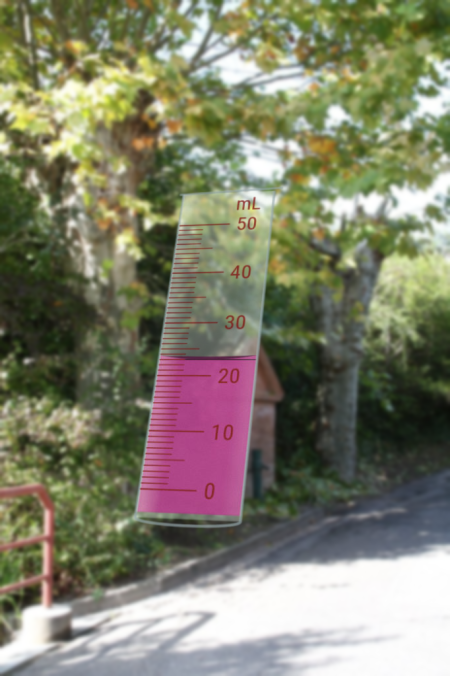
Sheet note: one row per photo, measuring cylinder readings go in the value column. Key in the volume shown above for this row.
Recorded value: 23 mL
